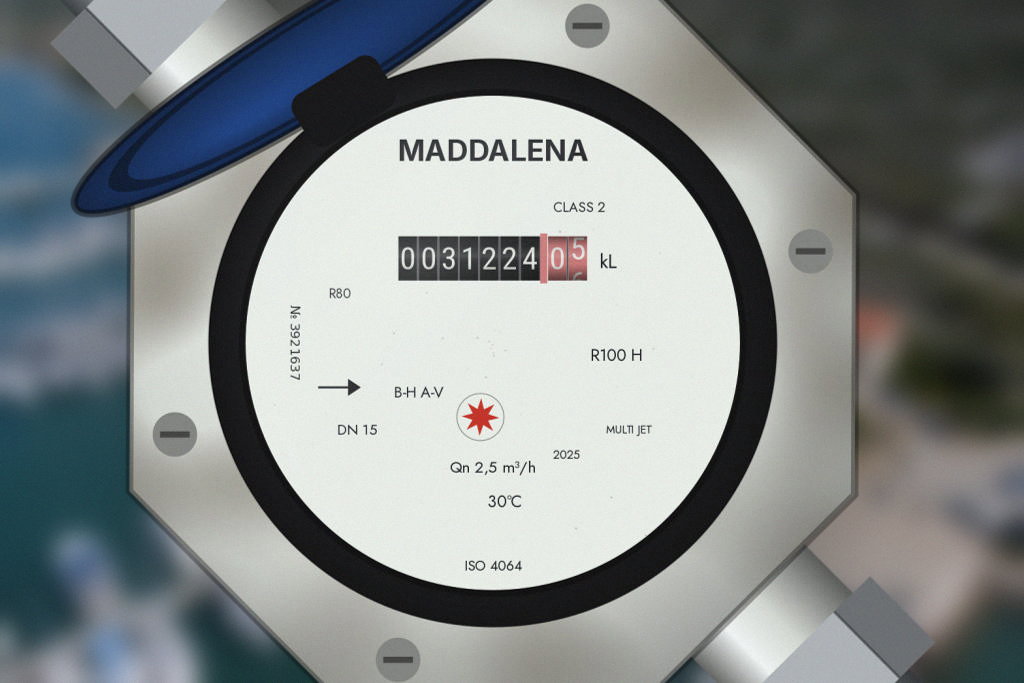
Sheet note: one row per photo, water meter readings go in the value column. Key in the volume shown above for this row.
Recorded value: 31224.05 kL
